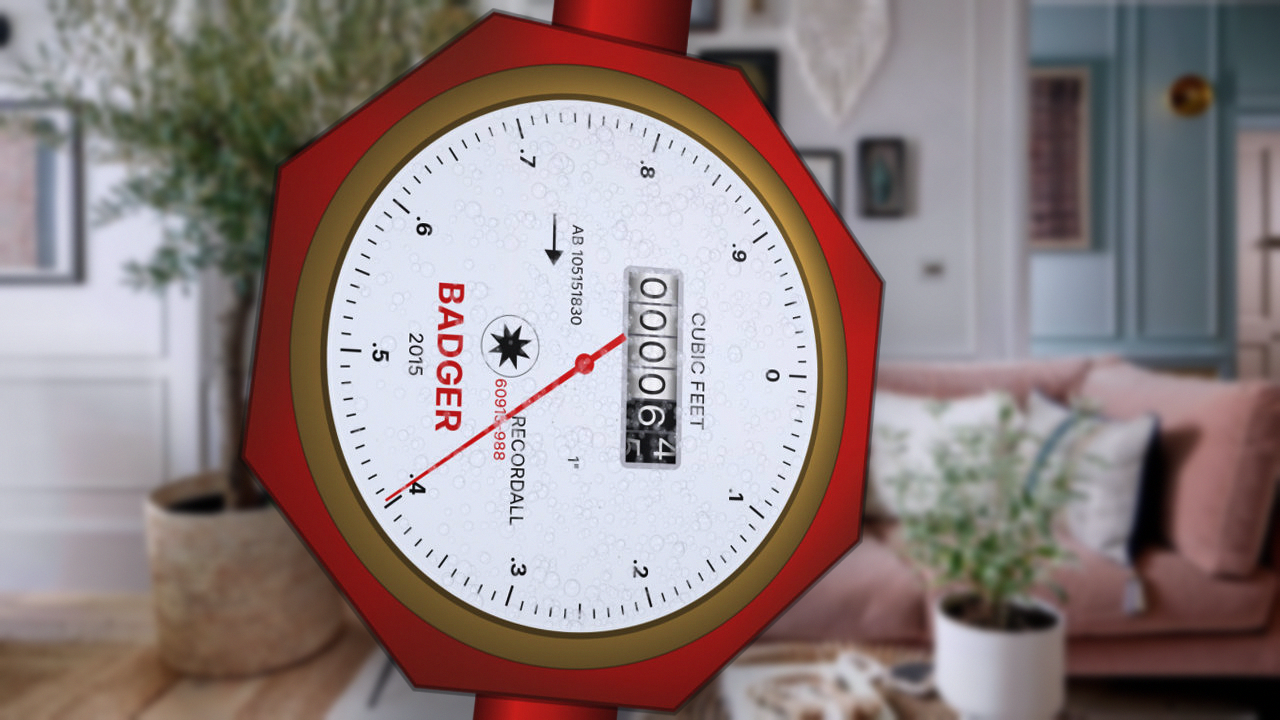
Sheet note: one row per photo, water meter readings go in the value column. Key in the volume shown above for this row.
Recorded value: 64.40 ft³
